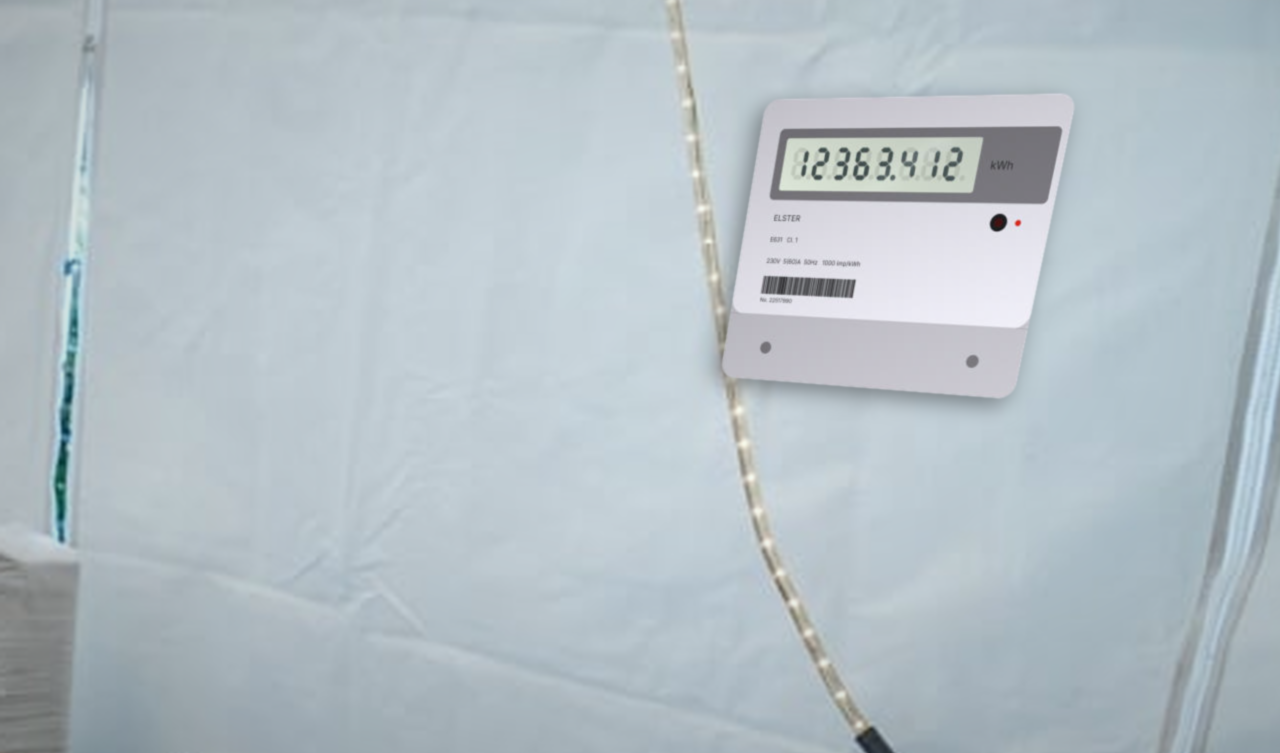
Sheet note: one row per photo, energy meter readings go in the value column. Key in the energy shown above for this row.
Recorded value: 12363.412 kWh
